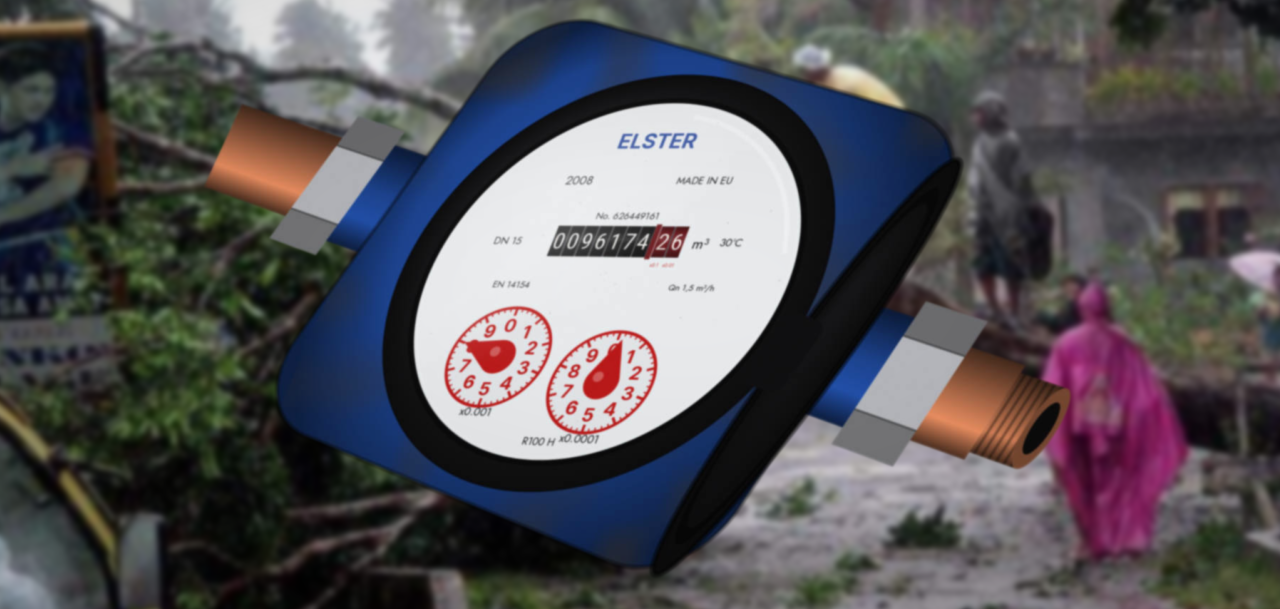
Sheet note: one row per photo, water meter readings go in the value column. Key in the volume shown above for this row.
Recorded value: 96174.2680 m³
